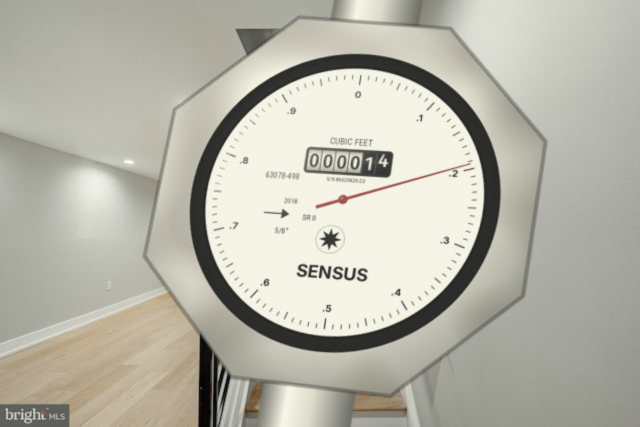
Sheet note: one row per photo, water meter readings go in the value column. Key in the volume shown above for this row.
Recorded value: 14.19 ft³
